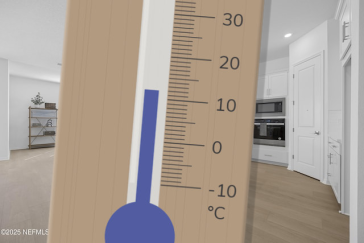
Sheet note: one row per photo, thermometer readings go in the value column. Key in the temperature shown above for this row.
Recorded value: 12 °C
